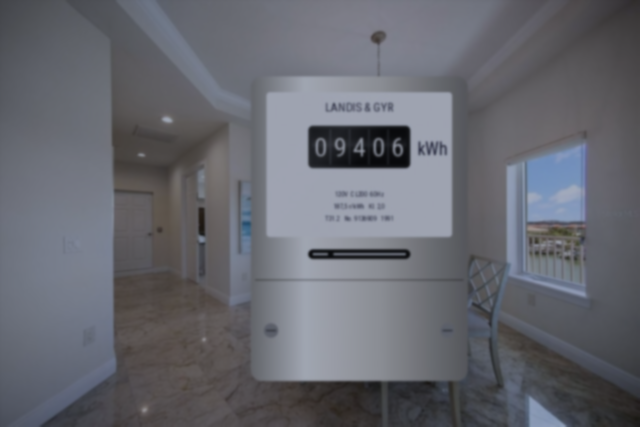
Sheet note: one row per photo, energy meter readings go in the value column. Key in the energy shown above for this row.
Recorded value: 9406 kWh
